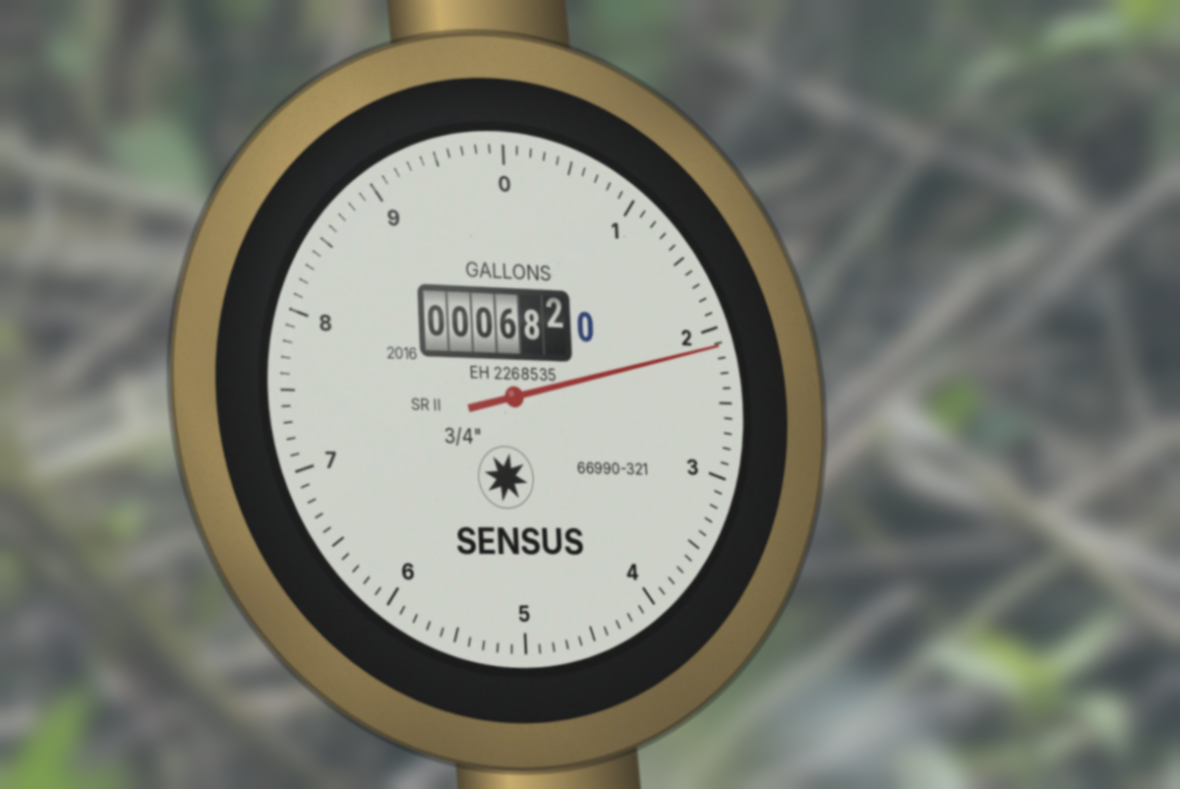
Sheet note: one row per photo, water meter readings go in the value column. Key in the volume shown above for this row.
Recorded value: 6822.1 gal
